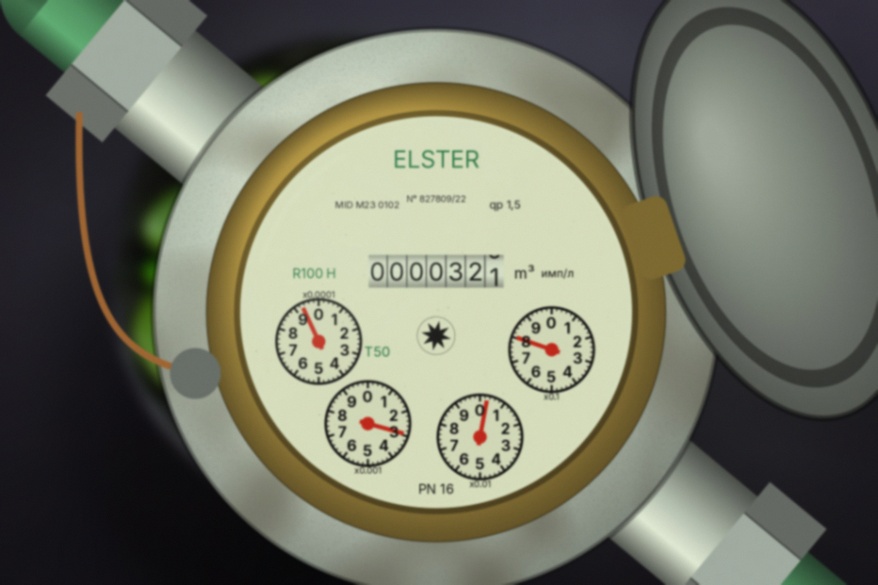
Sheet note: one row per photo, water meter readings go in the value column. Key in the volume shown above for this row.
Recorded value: 320.8029 m³
